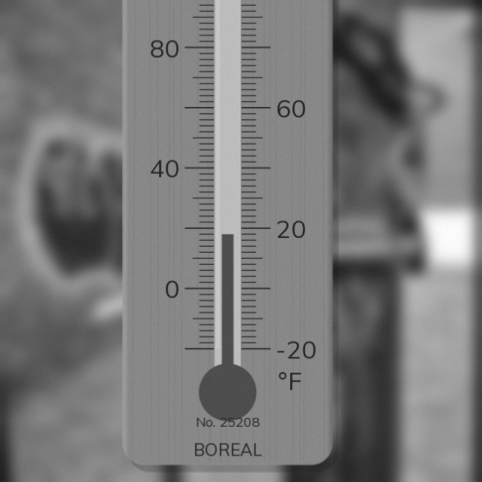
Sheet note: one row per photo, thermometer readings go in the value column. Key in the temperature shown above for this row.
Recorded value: 18 °F
